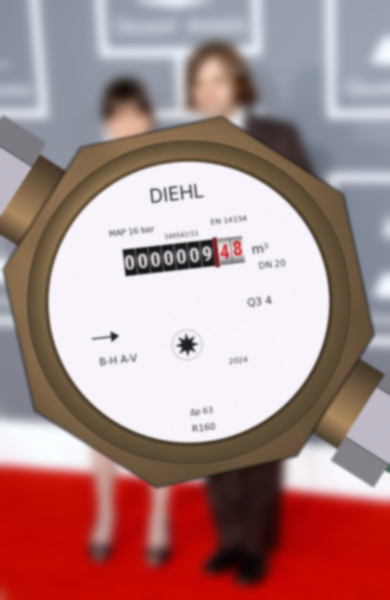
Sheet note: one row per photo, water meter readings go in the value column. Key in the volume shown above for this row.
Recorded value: 9.48 m³
